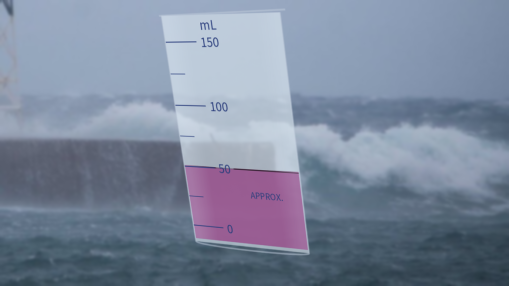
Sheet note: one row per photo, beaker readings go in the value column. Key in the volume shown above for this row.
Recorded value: 50 mL
